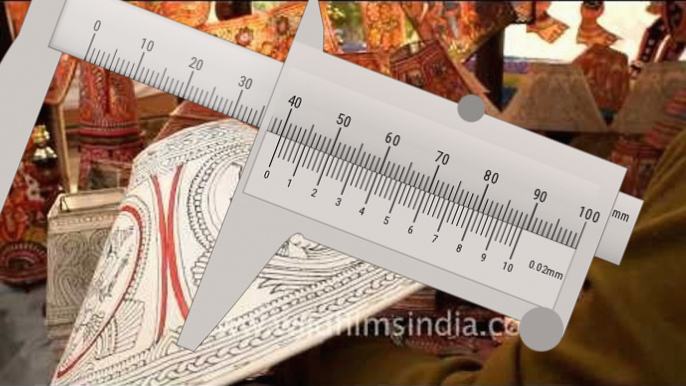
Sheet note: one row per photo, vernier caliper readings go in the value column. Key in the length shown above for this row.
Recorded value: 40.0 mm
